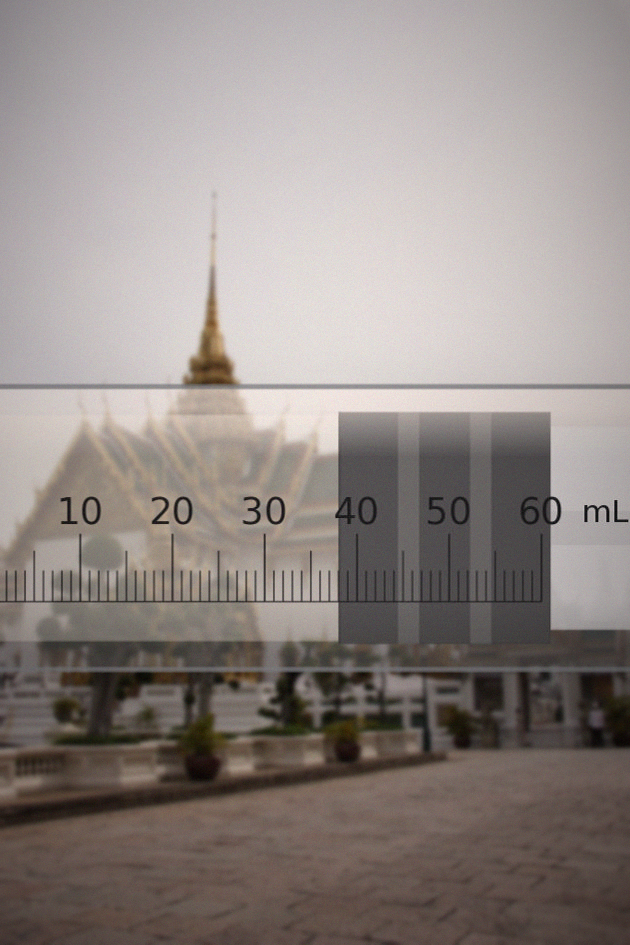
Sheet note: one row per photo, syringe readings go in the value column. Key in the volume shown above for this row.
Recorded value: 38 mL
